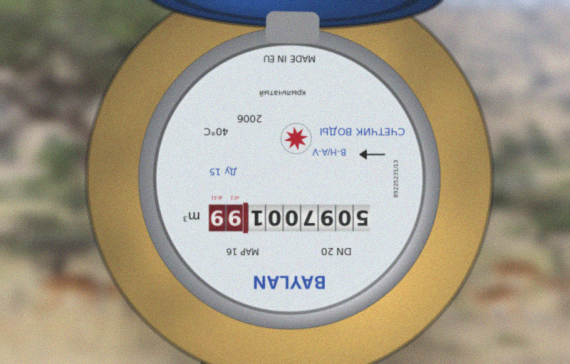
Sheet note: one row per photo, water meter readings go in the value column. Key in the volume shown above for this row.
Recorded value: 5097001.99 m³
